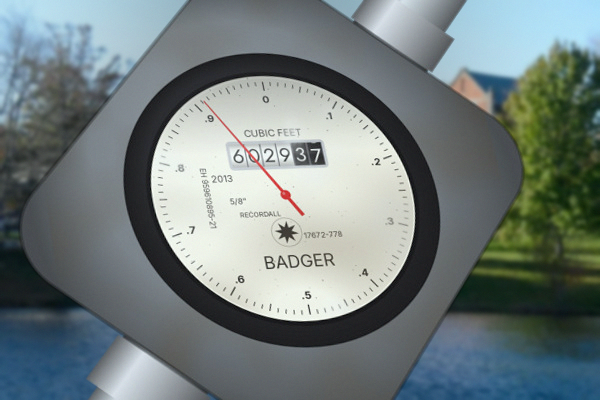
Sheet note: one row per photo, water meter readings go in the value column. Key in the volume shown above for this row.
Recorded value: 602936.91 ft³
